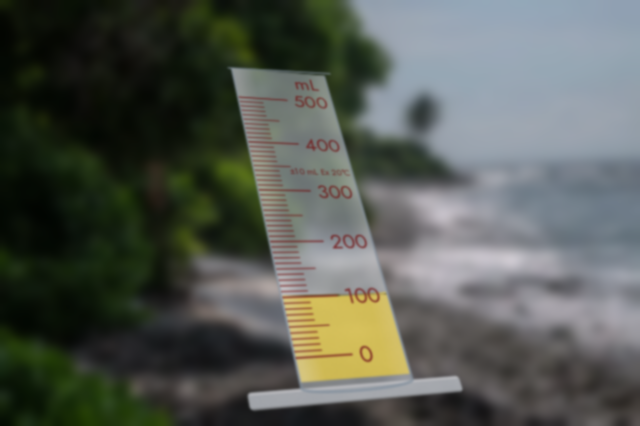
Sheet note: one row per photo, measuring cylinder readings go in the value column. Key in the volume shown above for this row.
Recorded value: 100 mL
